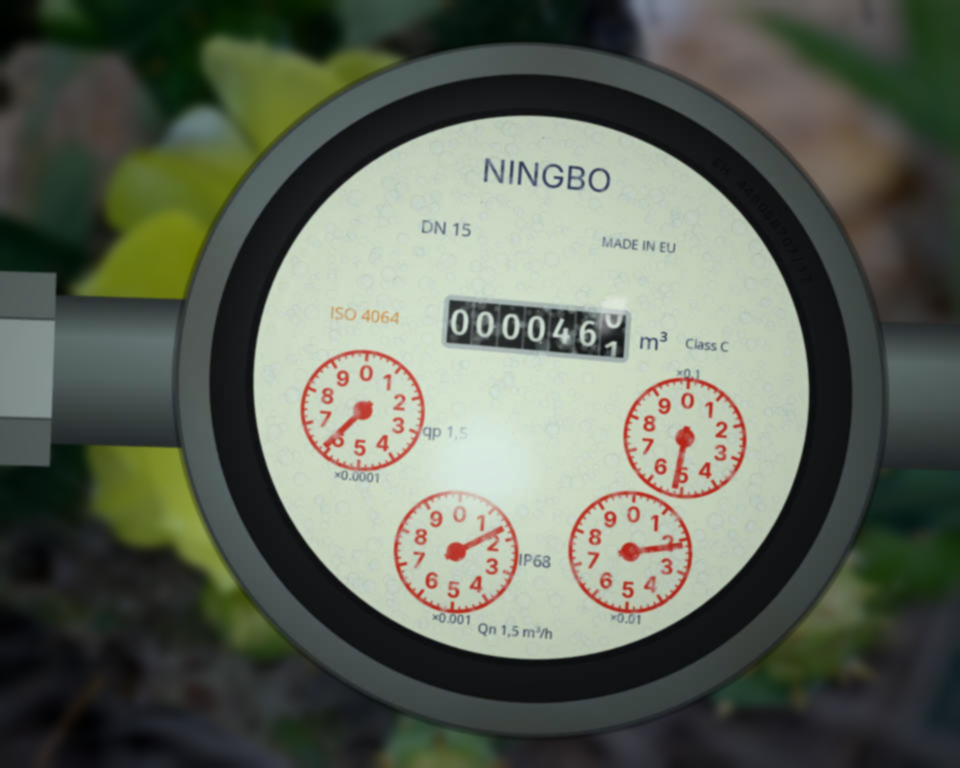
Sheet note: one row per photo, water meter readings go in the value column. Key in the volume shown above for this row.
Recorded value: 460.5216 m³
